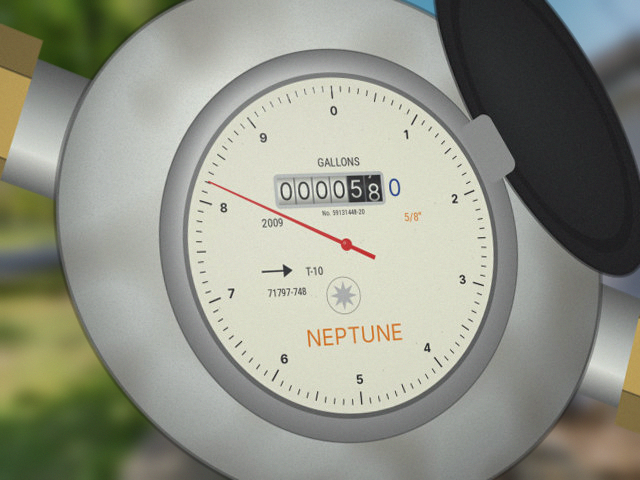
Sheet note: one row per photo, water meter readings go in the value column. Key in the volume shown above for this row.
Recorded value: 578.2 gal
